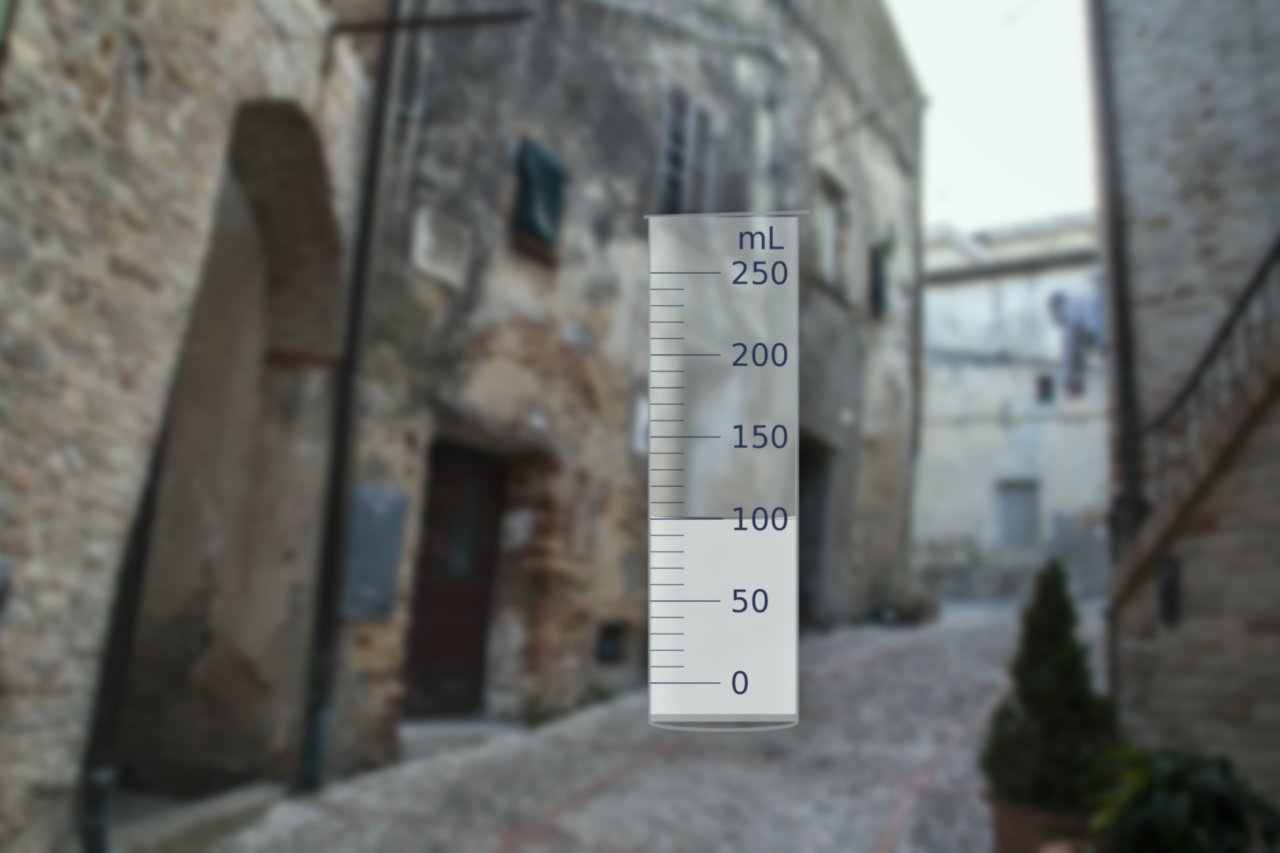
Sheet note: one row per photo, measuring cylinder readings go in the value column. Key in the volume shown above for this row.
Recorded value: 100 mL
